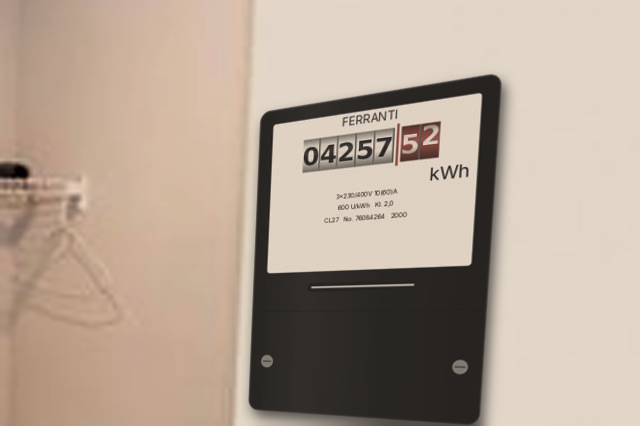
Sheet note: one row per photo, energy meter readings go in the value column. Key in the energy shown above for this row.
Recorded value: 4257.52 kWh
